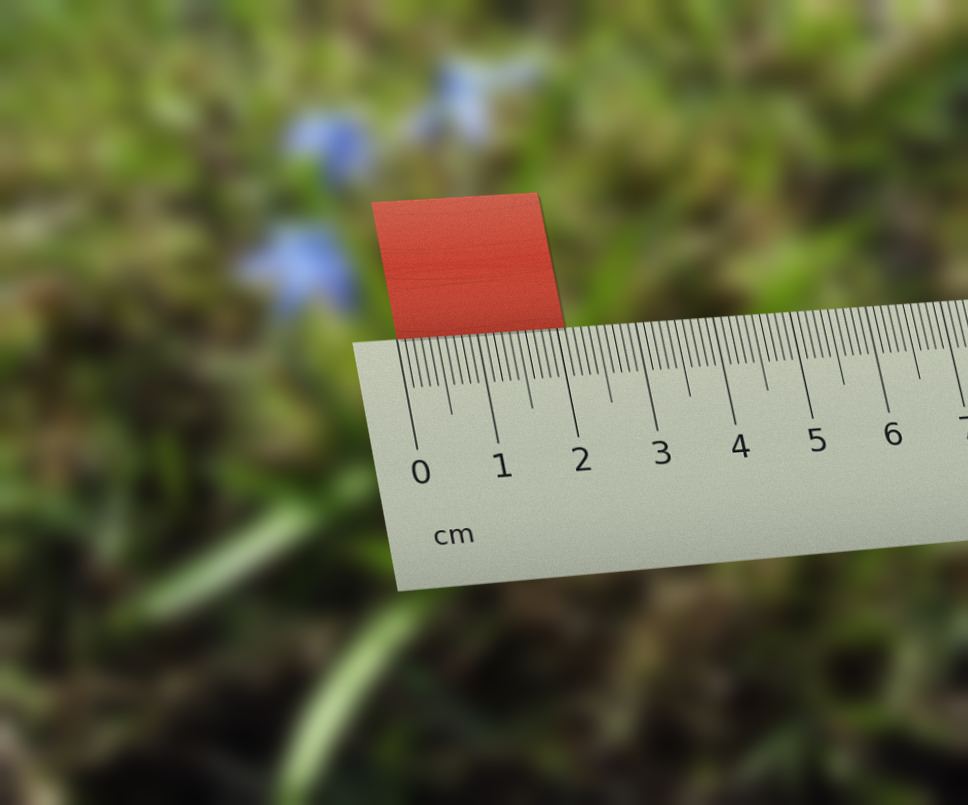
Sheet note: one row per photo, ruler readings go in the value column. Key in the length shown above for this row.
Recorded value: 2.1 cm
